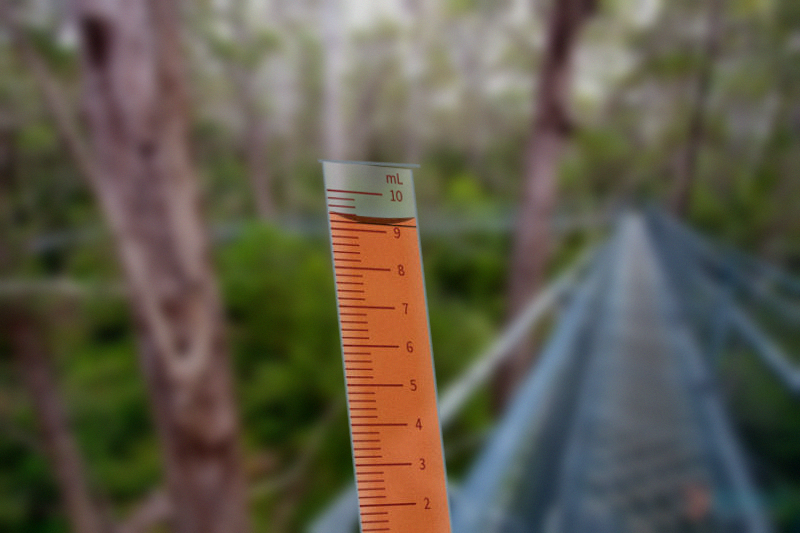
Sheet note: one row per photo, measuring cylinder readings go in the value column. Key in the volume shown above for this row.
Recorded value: 9.2 mL
